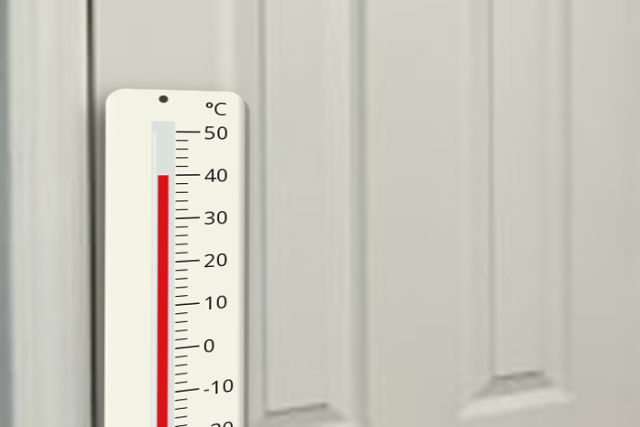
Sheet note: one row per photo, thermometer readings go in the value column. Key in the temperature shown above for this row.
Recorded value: 40 °C
